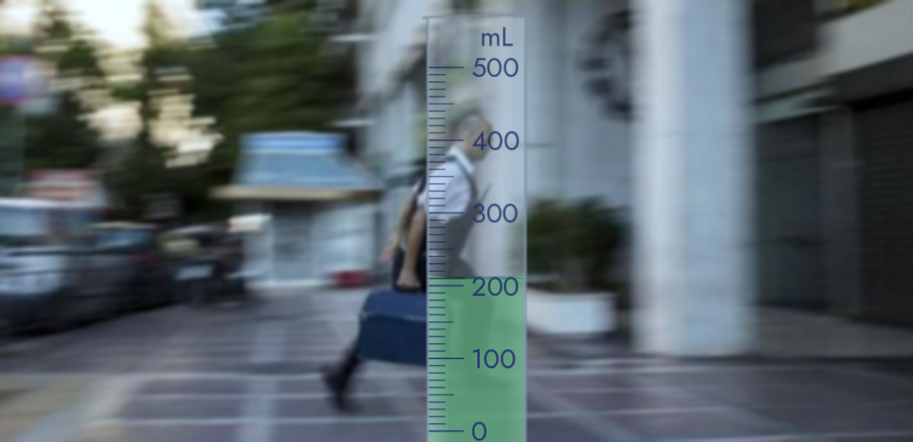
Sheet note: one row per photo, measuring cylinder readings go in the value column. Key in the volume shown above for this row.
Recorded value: 210 mL
